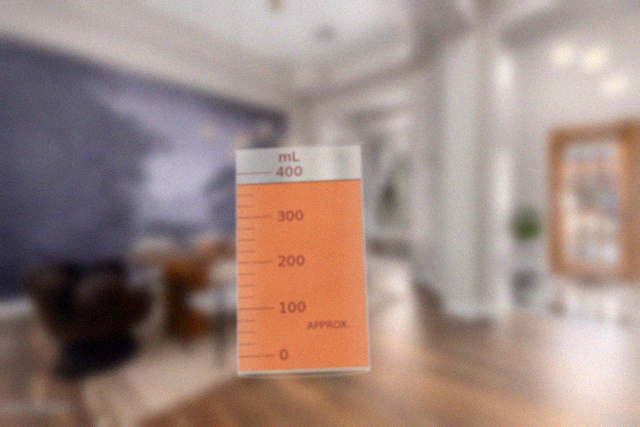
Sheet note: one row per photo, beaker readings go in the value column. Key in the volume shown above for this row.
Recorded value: 375 mL
